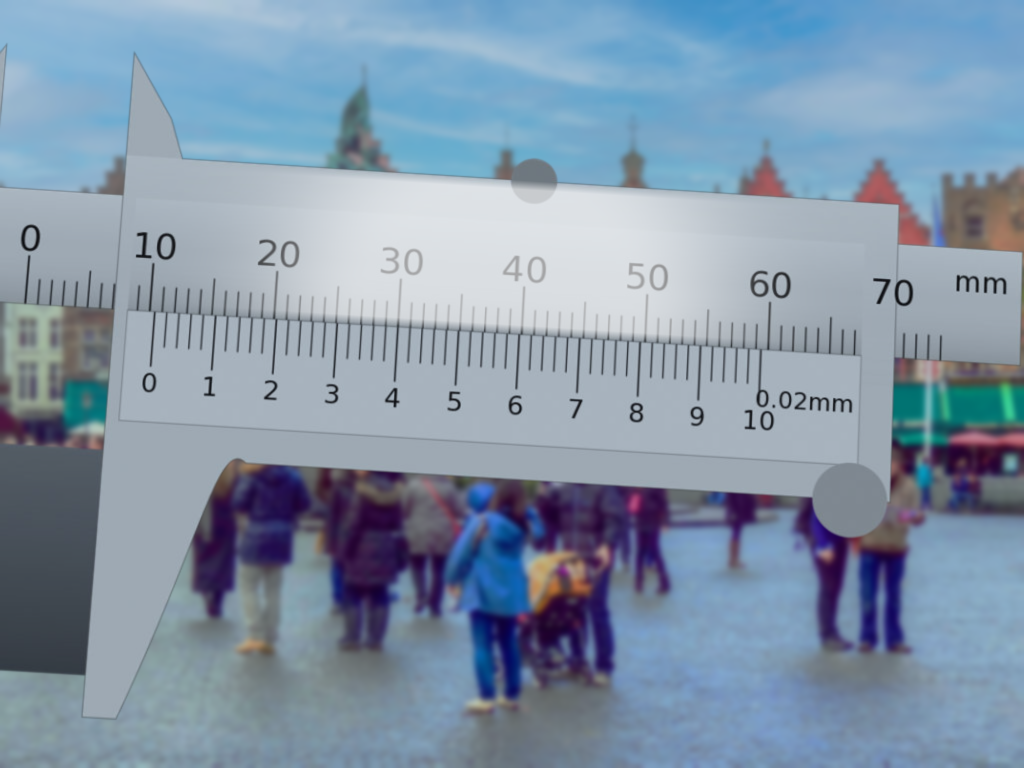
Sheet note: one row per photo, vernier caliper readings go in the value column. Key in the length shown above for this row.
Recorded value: 10.4 mm
